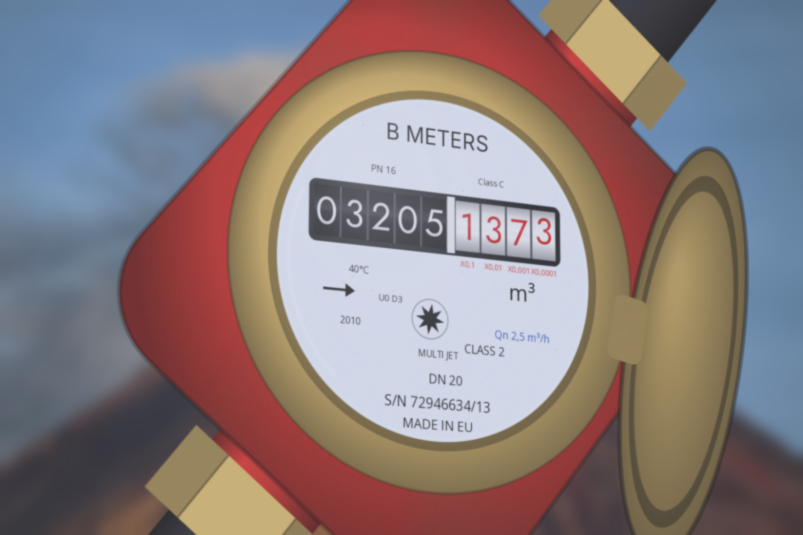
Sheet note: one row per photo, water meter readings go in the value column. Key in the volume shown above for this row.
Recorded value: 3205.1373 m³
